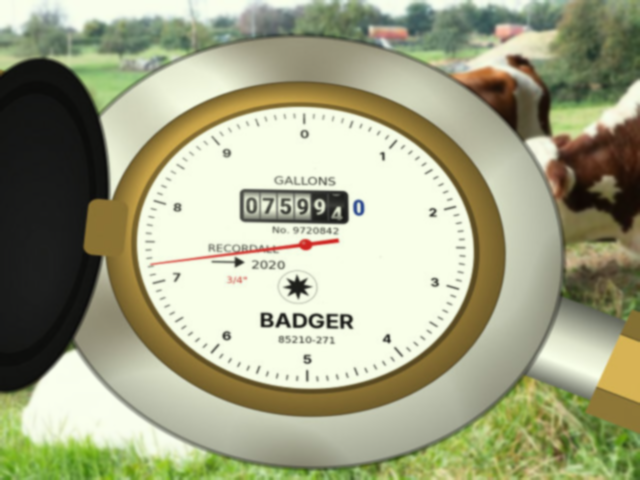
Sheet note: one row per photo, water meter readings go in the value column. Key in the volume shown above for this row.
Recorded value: 759937.2 gal
